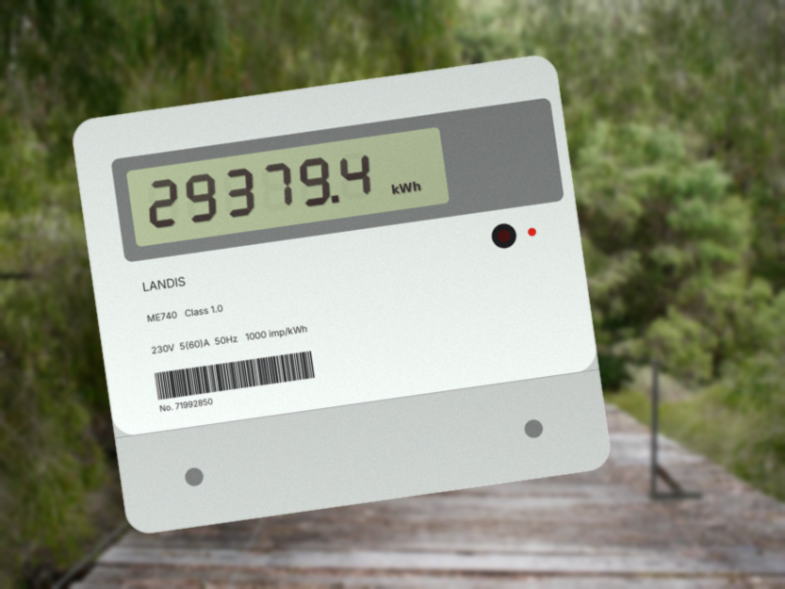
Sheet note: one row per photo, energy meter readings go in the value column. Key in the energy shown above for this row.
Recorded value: 29379.4 kWh
